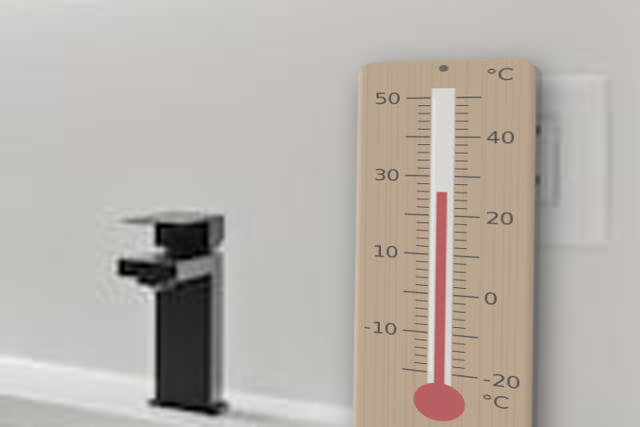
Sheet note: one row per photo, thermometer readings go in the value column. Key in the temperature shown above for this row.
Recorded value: 26 °C
